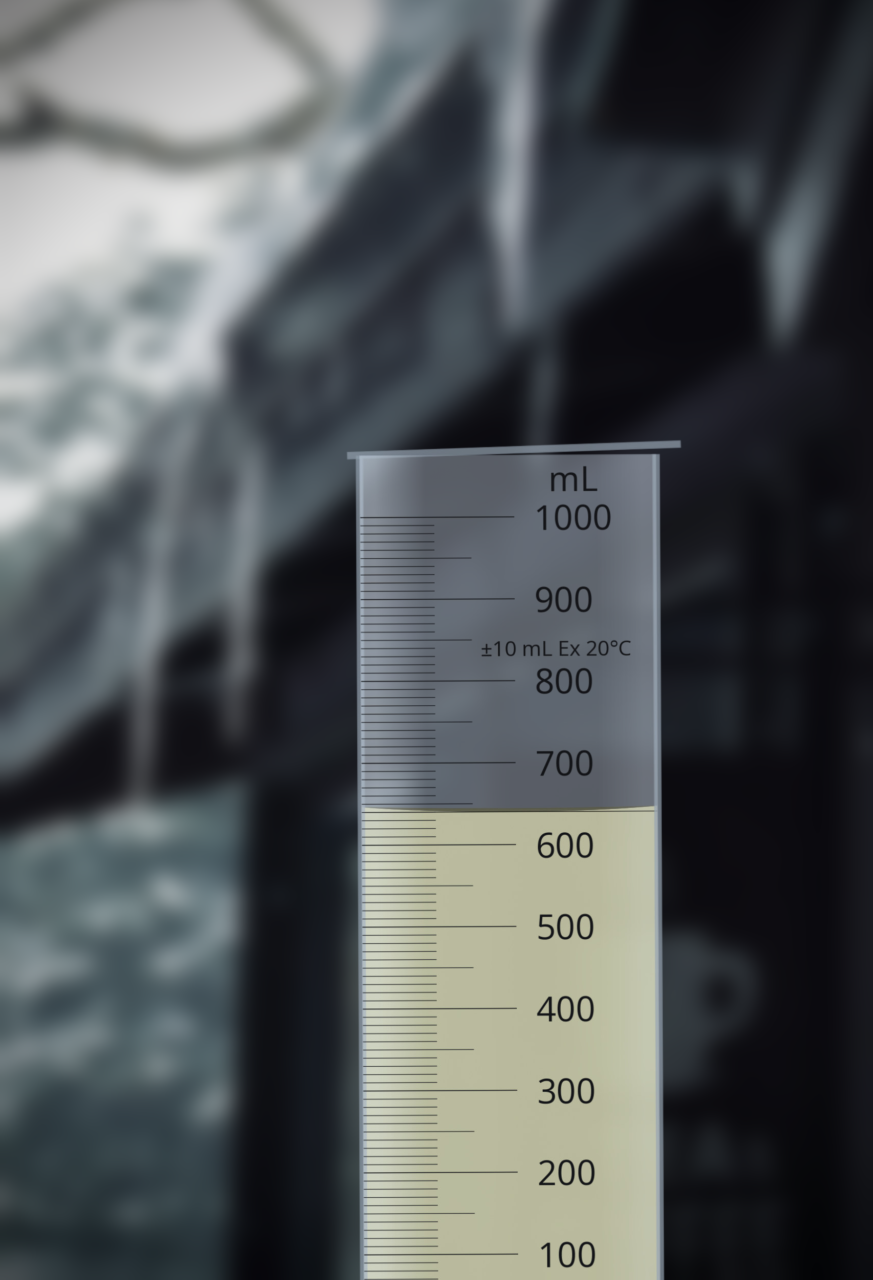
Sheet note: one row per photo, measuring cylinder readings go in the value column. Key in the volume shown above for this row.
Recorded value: 640 mL
